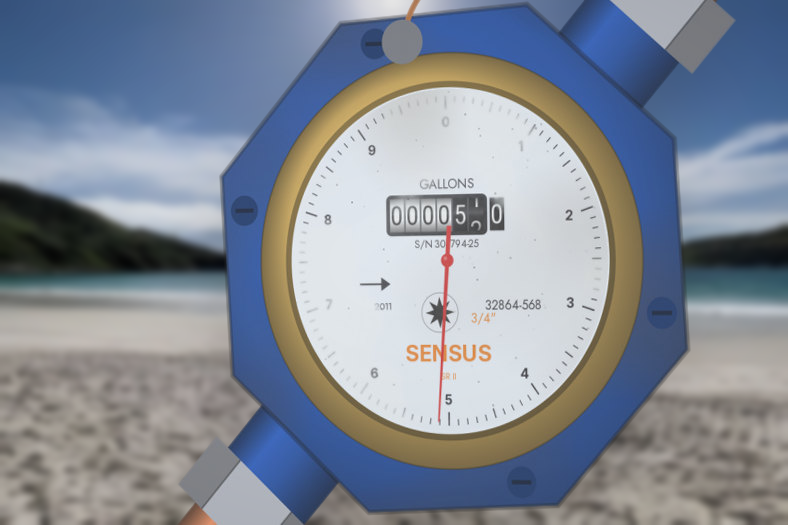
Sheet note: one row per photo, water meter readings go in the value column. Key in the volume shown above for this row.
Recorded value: 515.1 gal
